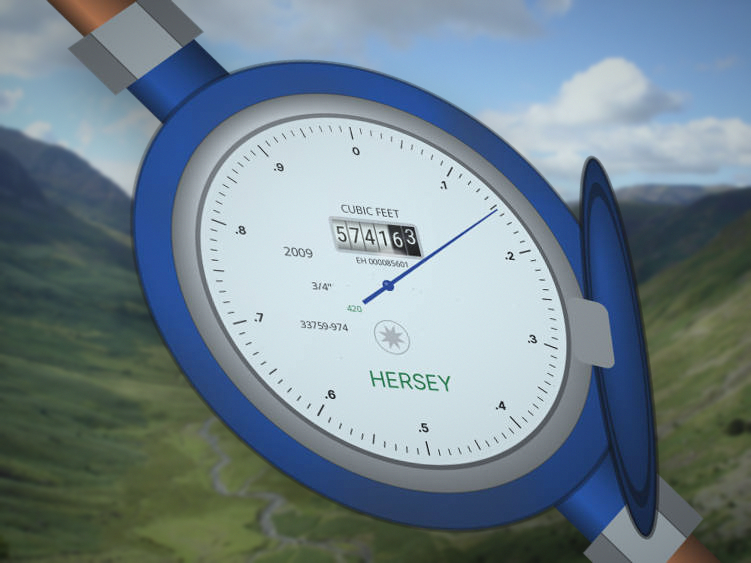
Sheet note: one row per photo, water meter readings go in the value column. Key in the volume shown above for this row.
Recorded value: 574163.15 ft³
